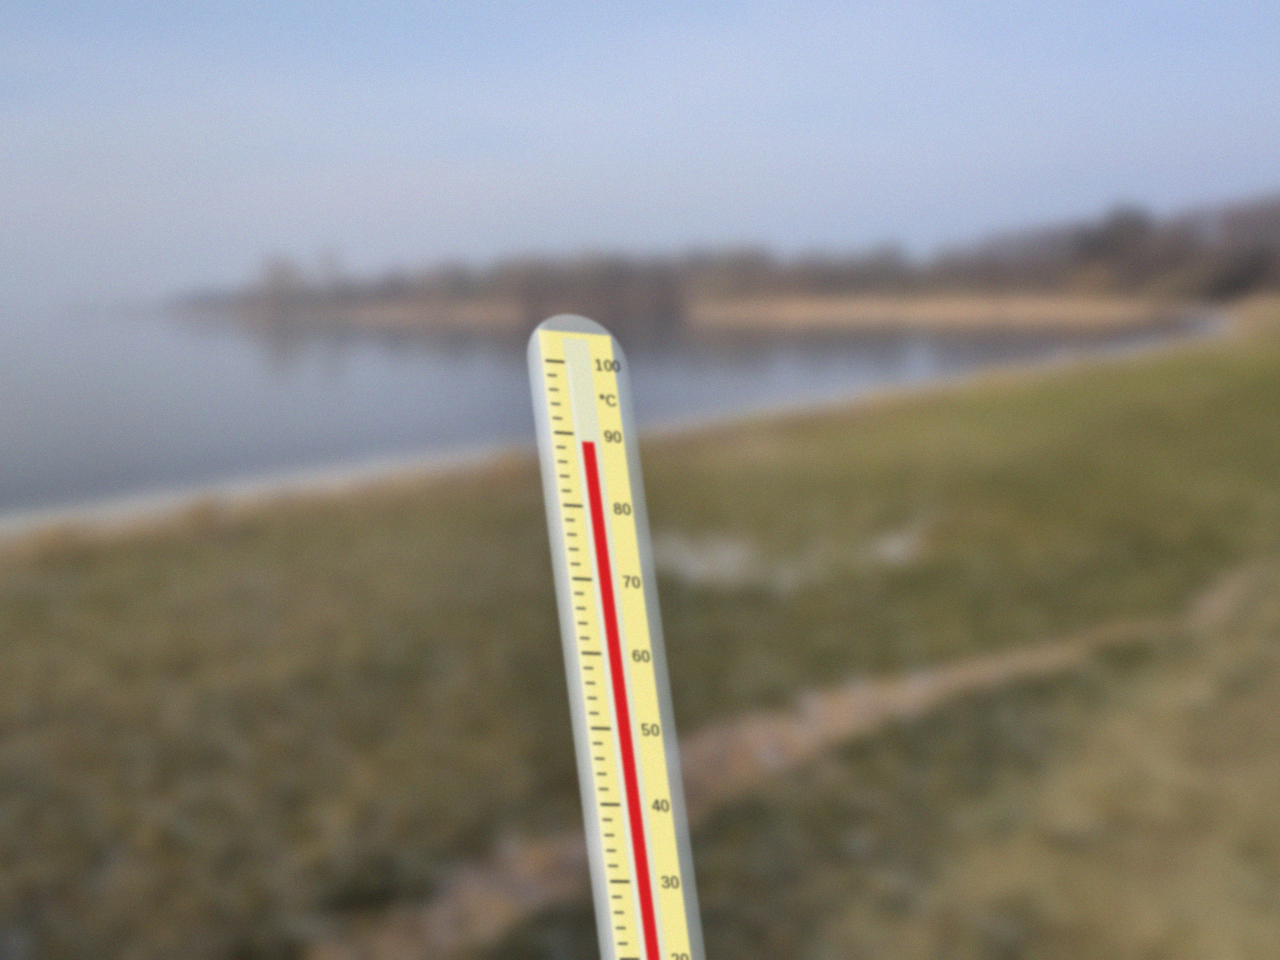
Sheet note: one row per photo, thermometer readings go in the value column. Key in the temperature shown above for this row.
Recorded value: 89 °C
